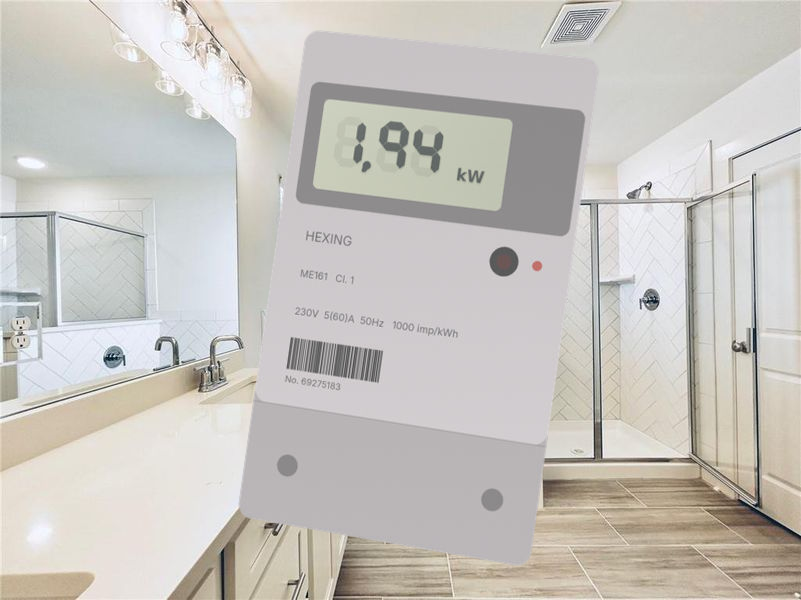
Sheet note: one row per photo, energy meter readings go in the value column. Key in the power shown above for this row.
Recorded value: 1.94 kW
